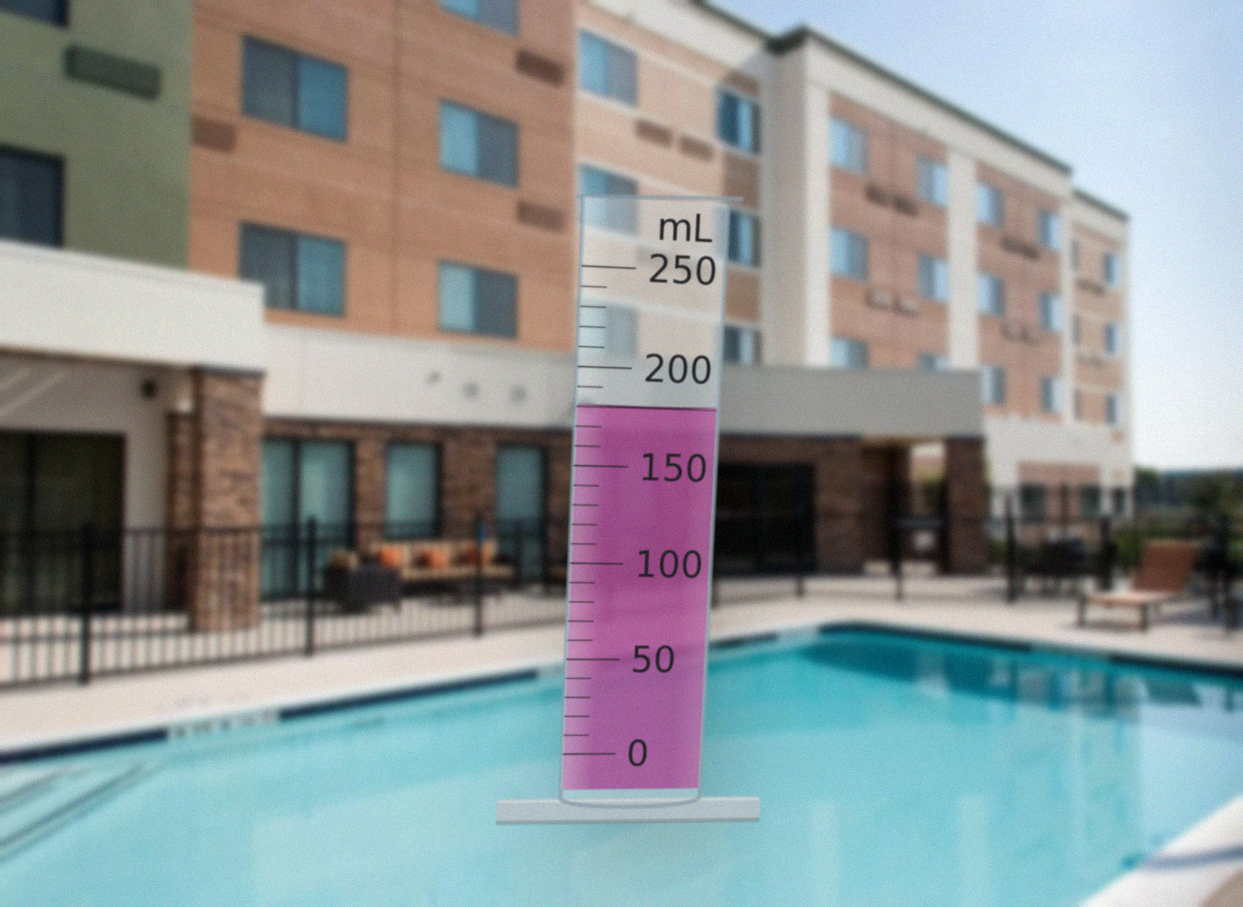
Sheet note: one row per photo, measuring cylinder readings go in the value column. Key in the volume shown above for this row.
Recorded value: 180 mL
